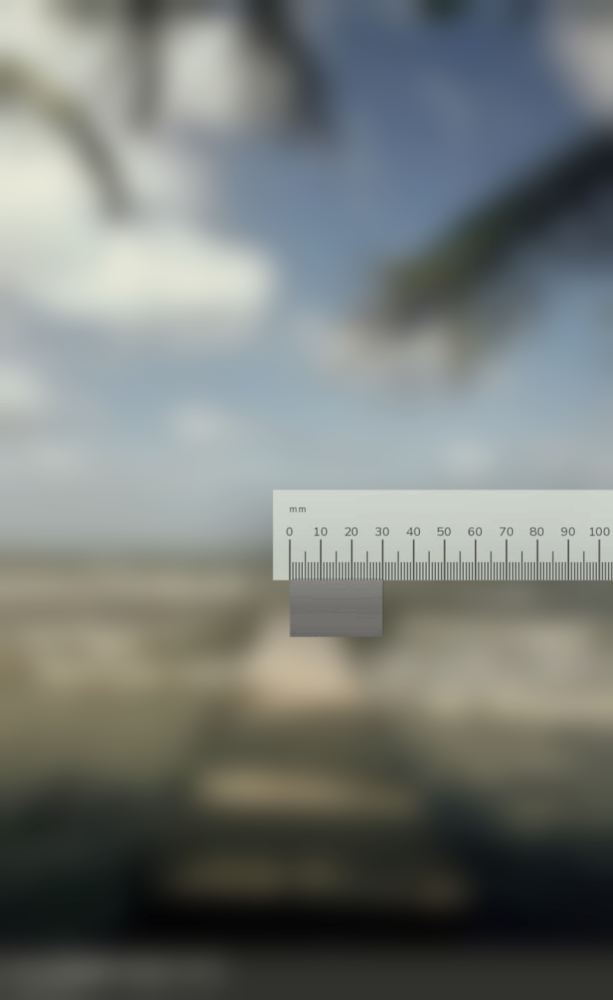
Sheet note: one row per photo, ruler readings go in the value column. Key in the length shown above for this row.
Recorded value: 30 mm
